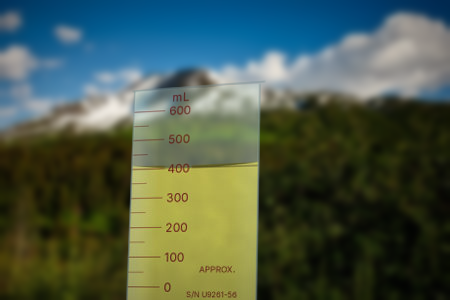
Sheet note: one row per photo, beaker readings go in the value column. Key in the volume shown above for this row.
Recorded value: 400 mL
